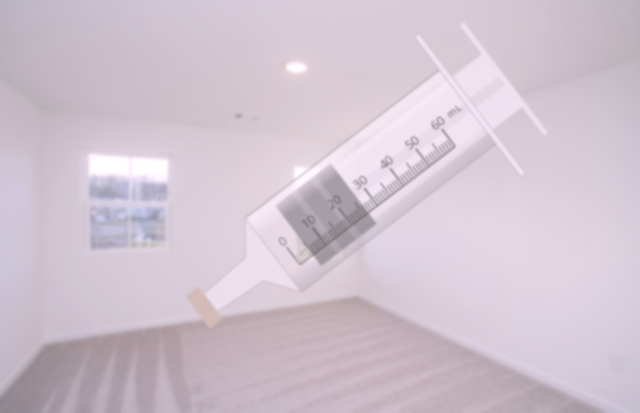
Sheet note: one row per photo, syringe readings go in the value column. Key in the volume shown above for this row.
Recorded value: 5 mL
